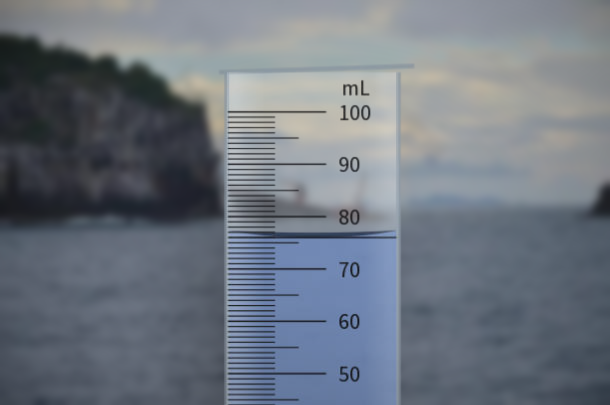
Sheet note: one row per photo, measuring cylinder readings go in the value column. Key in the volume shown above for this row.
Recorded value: 76 mL
